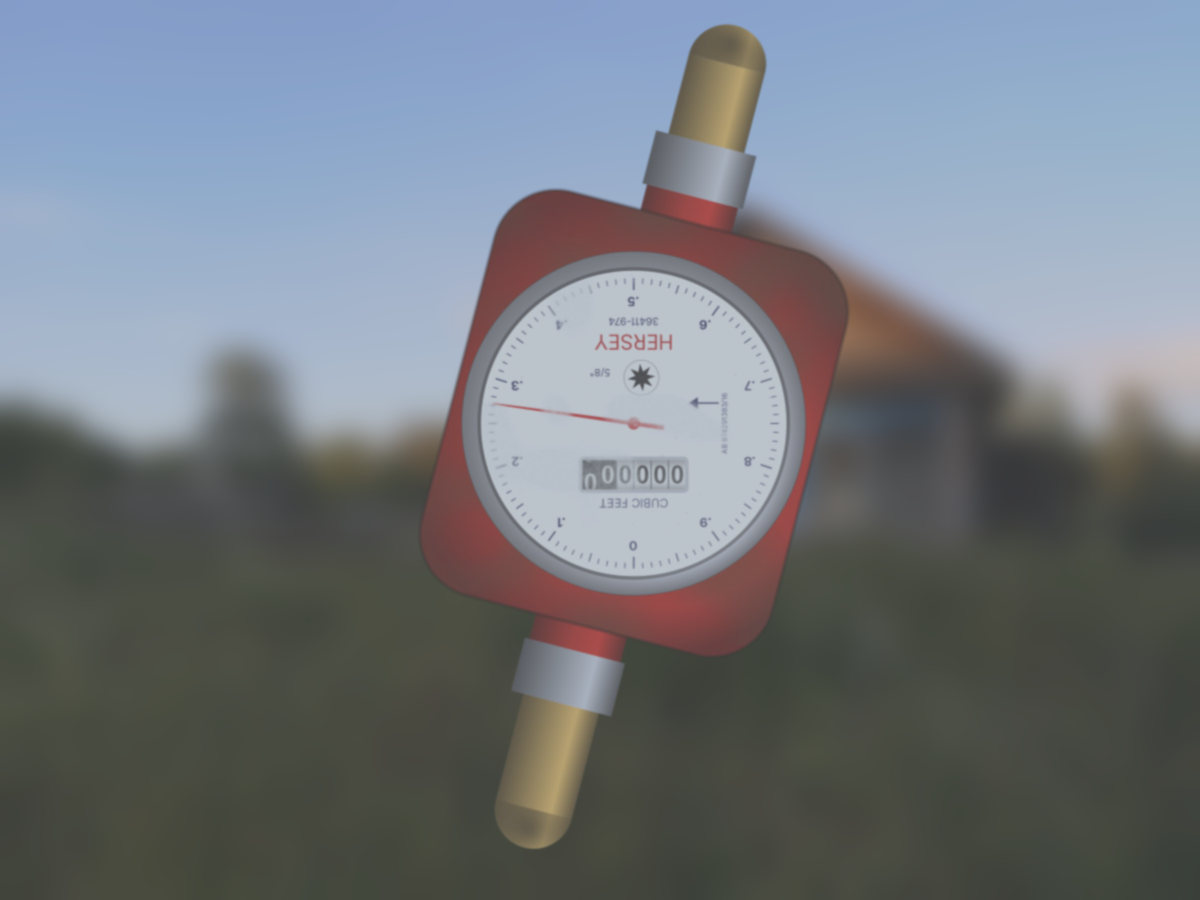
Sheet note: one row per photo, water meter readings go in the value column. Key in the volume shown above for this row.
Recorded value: 0.27 ft³
